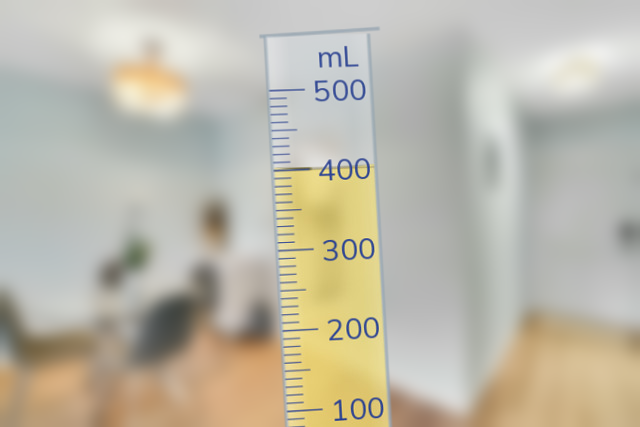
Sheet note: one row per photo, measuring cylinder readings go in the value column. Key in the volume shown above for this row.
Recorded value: 400 mL
